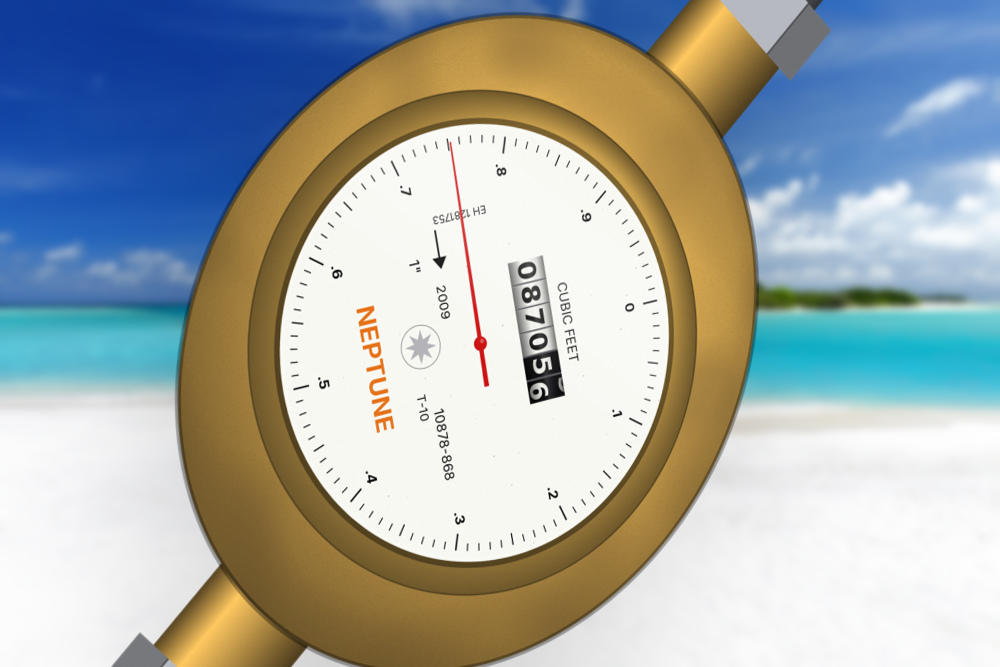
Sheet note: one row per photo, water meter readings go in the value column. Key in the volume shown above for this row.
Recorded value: 87055.75 ft³
